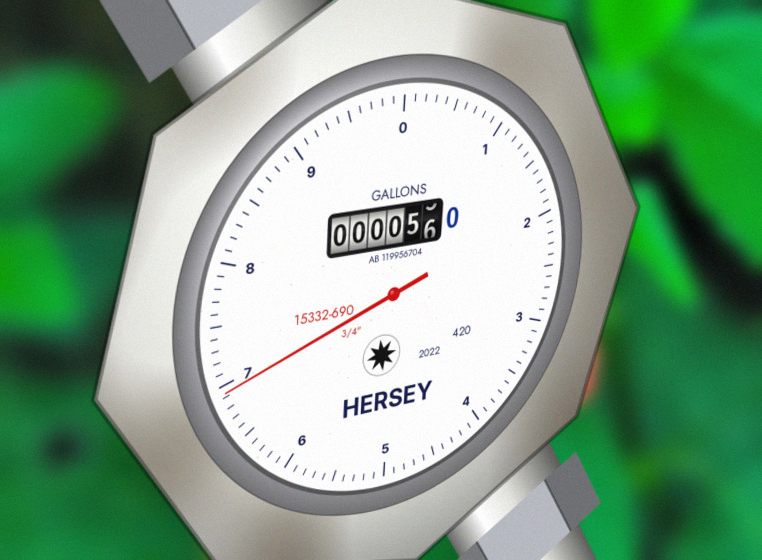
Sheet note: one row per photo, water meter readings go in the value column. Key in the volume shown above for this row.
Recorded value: 556.9 gal
